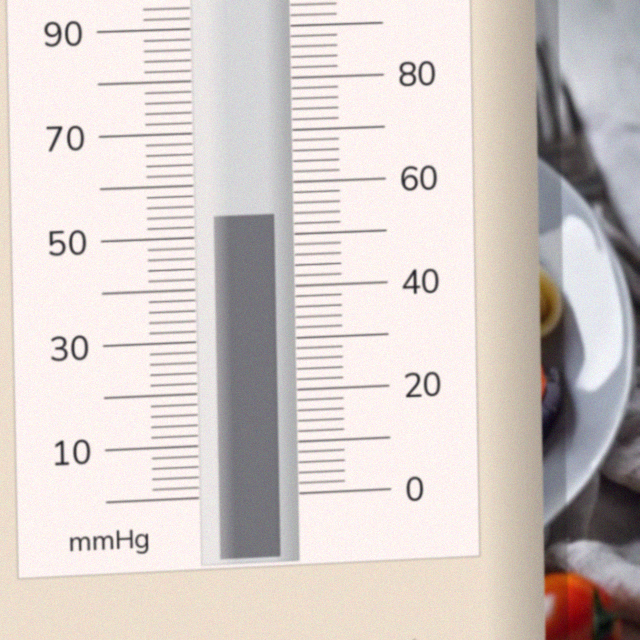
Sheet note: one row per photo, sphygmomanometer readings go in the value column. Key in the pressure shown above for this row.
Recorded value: 54 mmHg
